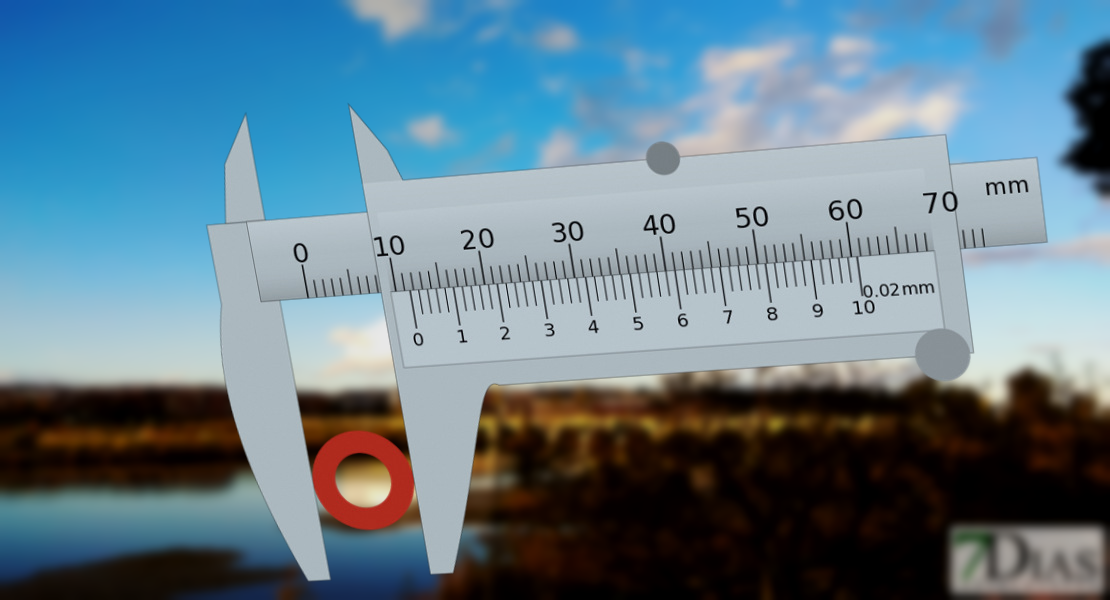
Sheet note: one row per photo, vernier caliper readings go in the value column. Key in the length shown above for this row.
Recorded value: 11.6 mm
